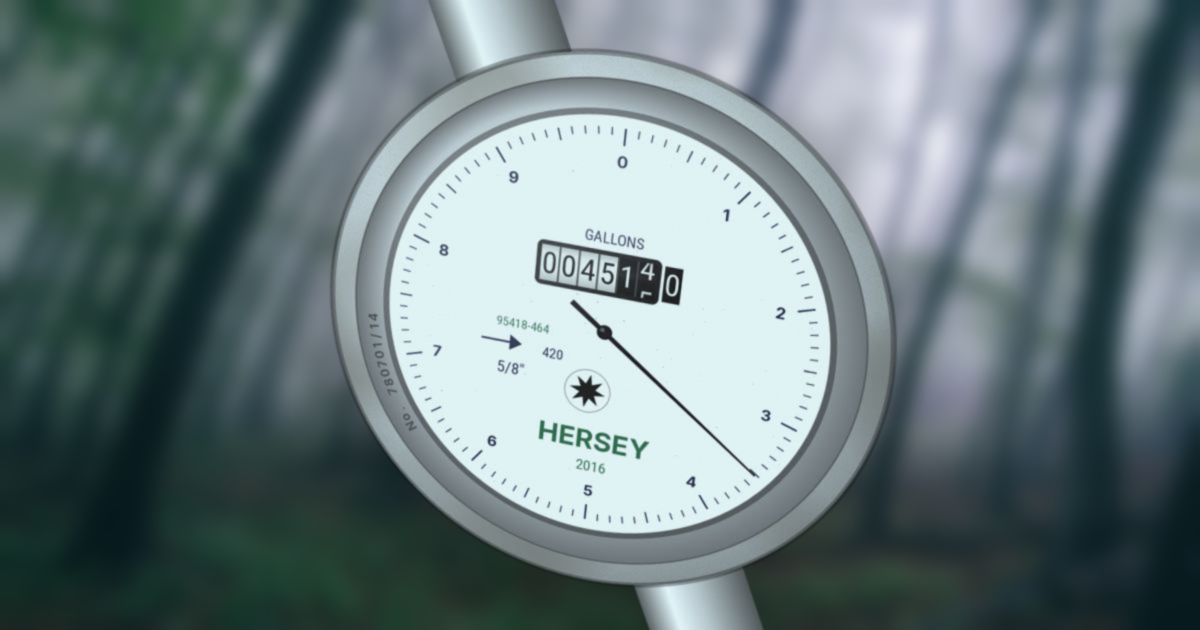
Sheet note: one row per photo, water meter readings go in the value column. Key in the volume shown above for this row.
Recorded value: 45143.5 gal
